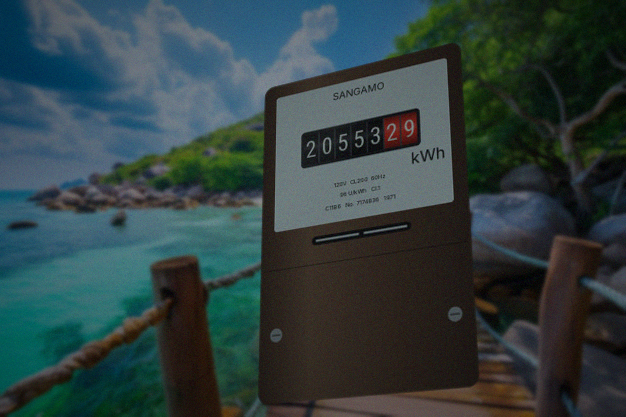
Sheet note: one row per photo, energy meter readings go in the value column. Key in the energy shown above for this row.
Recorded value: 20553.29 kWh
